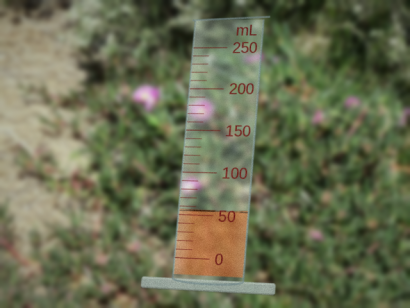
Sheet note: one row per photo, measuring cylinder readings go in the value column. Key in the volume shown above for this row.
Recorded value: 55 mL
